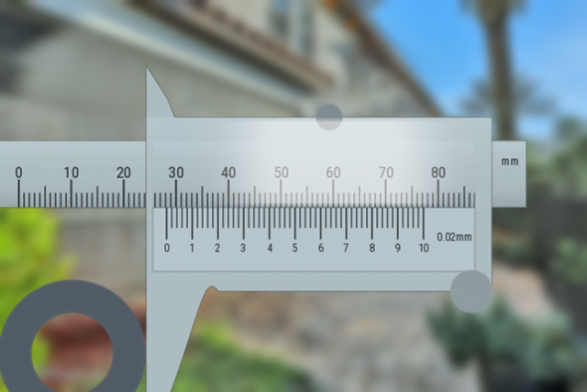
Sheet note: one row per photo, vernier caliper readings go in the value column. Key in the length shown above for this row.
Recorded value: 28.2 mm
